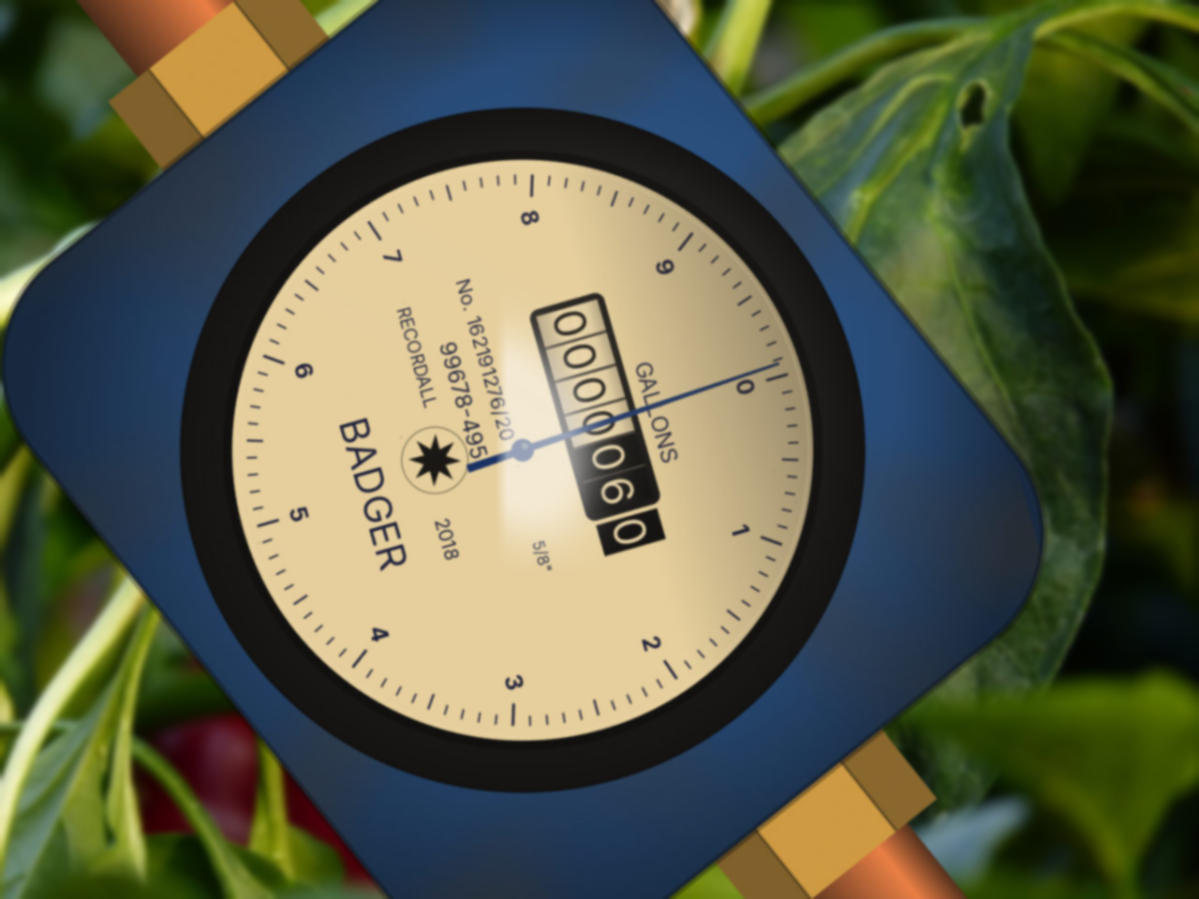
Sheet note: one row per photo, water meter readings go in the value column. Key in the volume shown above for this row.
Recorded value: 59.9 gal
